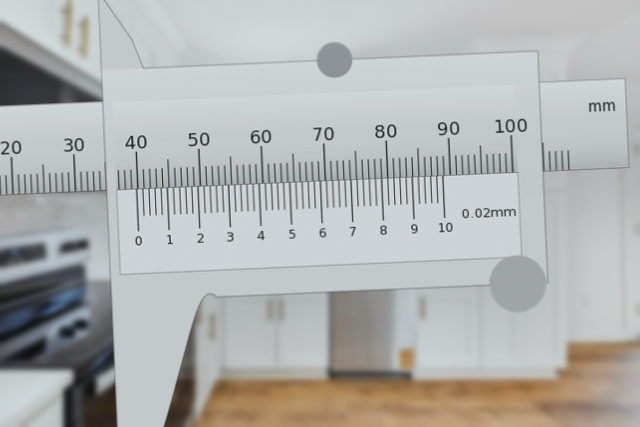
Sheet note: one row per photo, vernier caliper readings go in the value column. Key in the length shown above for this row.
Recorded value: 39.8 mm
